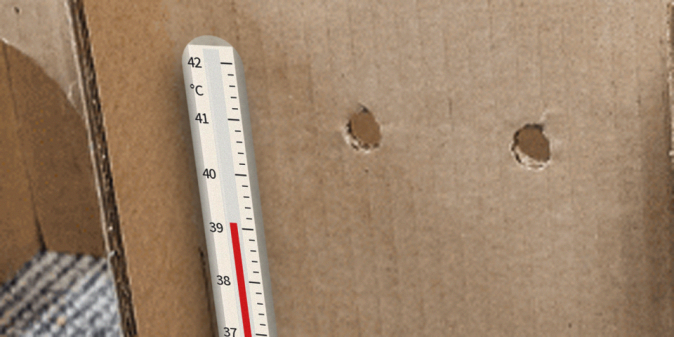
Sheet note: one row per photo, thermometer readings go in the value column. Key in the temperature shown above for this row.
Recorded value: 39.1 °C
